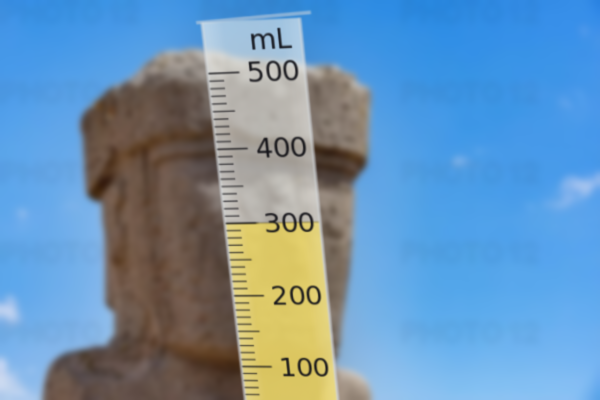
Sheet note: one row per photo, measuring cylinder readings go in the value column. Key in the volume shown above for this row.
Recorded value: 300 mL
